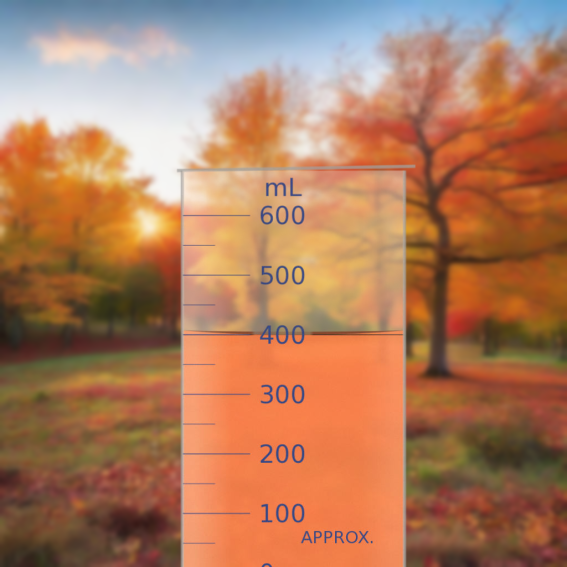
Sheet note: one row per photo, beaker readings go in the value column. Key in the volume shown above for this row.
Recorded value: 400 mL
